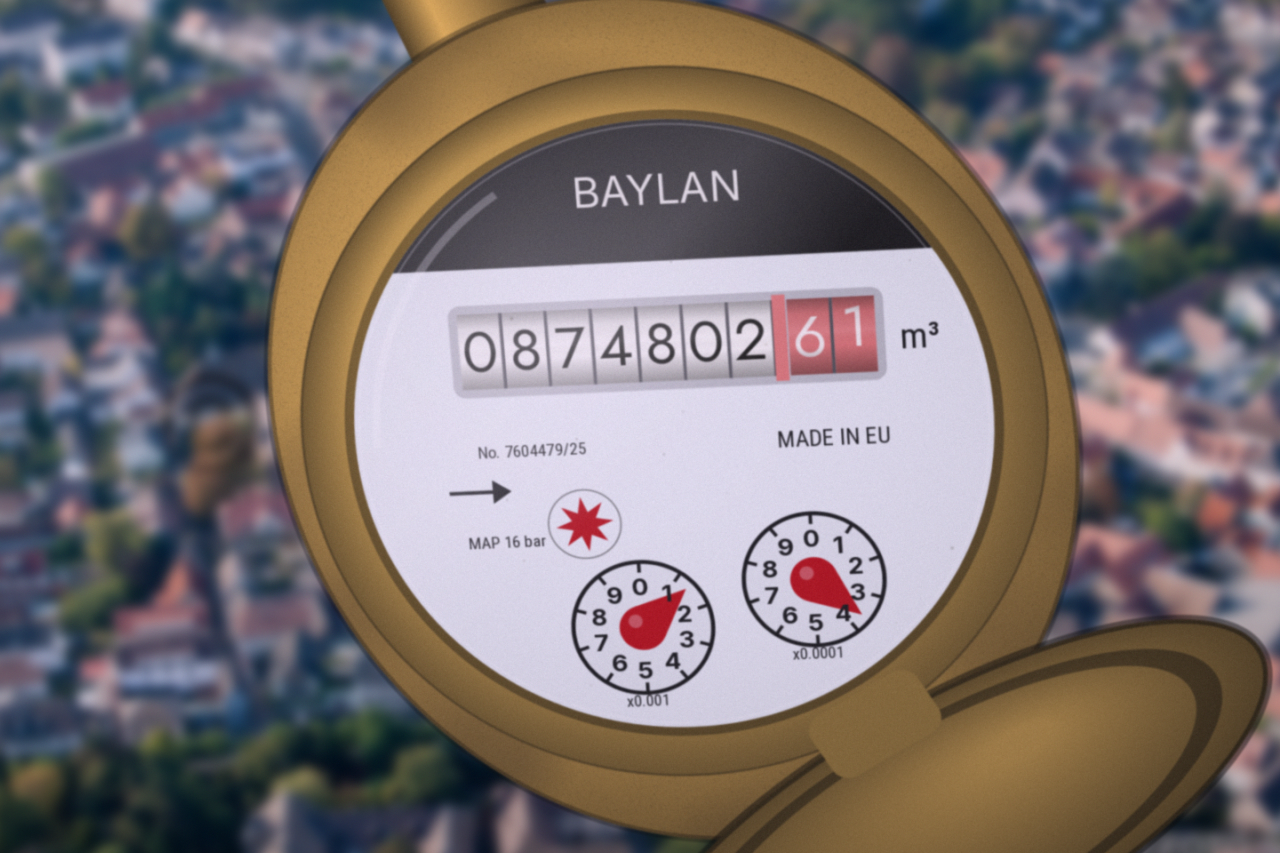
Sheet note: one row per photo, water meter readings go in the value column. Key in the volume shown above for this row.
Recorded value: 874802.6113 m³
